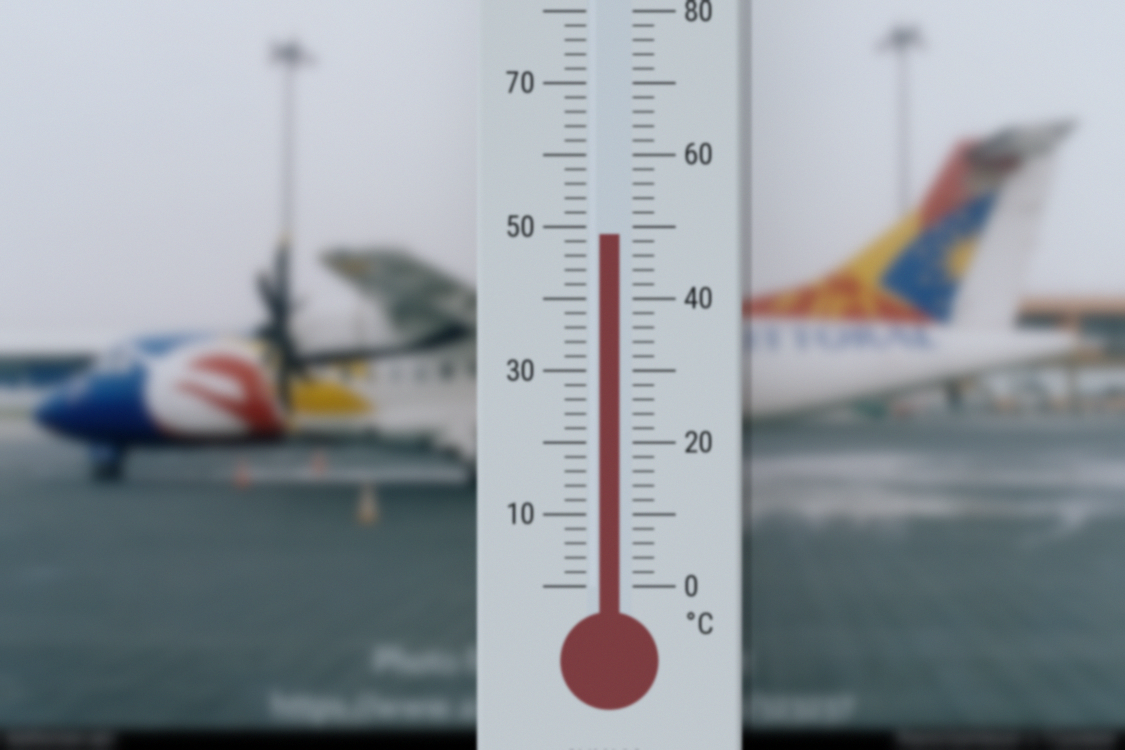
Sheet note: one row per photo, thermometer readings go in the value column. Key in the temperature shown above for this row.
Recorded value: 49 °C
